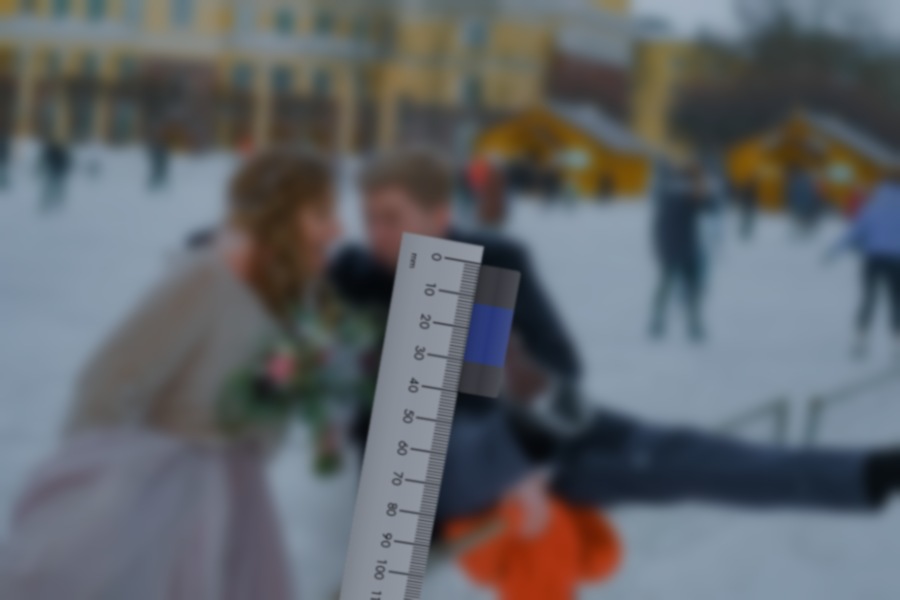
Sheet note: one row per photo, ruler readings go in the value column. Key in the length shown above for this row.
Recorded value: 40 mm
